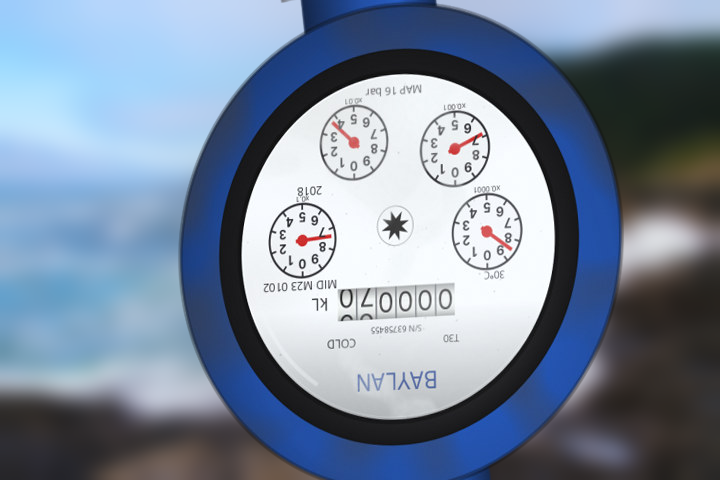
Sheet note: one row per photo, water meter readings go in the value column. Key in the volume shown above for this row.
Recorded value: 69.7368 kL
